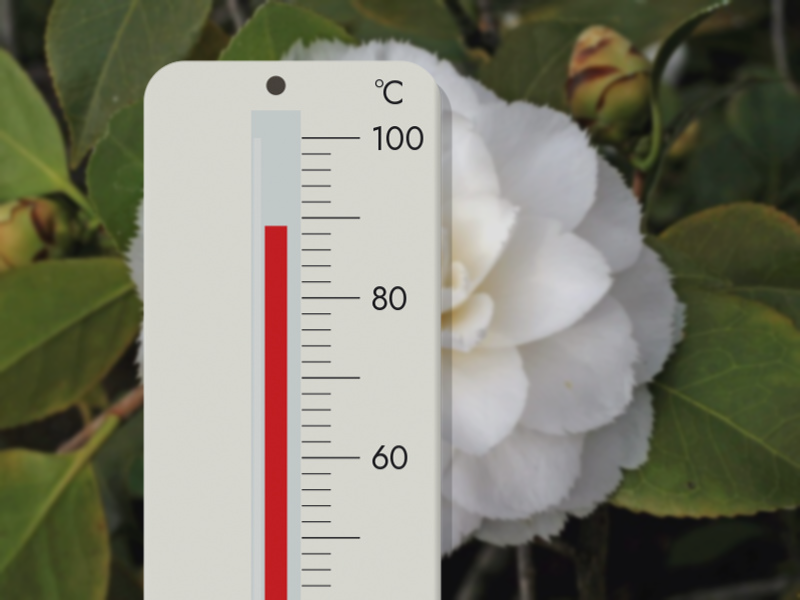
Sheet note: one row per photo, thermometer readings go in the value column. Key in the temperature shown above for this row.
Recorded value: 89 °C
